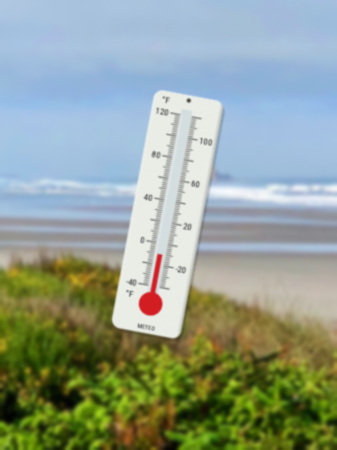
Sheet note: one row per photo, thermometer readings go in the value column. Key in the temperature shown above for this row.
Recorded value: -10 °F
